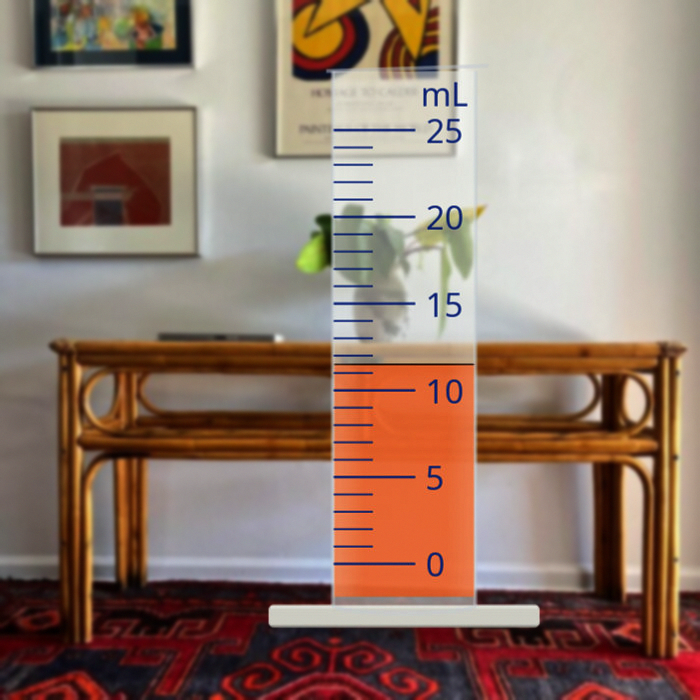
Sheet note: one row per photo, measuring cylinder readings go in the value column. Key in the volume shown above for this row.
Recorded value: 11.5 mL
